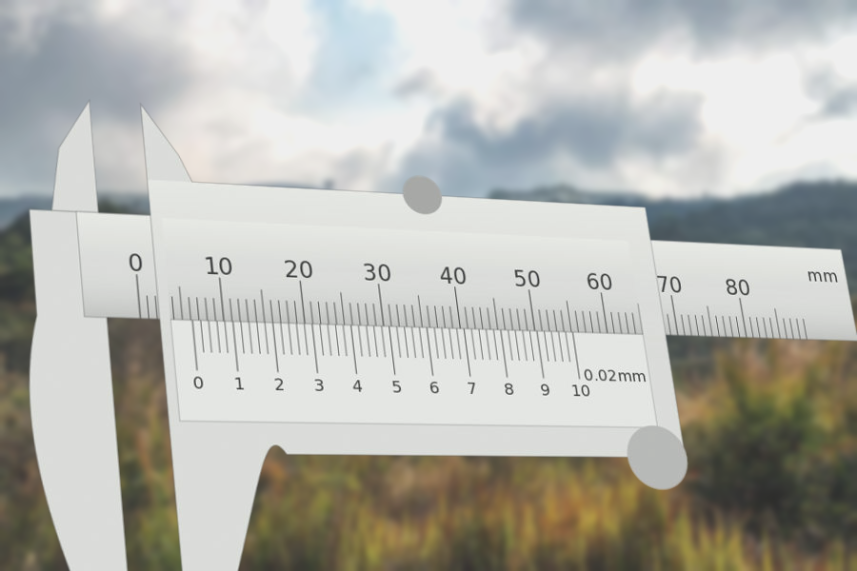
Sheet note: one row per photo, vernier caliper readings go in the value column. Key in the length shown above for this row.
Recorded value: 6.2 mm
